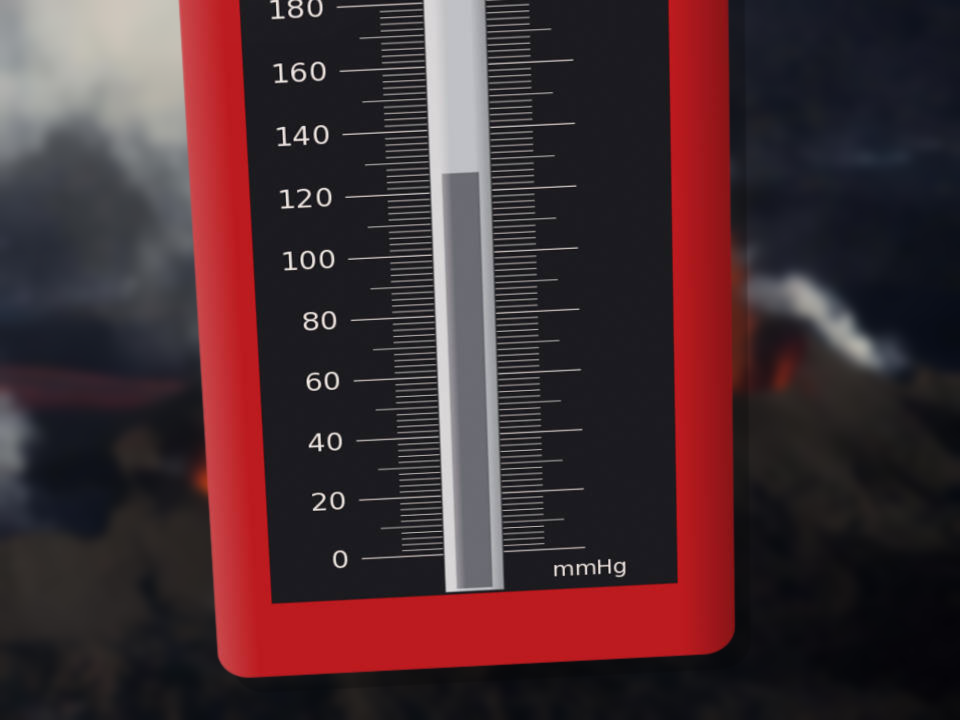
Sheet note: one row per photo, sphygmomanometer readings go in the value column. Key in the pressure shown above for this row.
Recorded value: 126 mmHg
